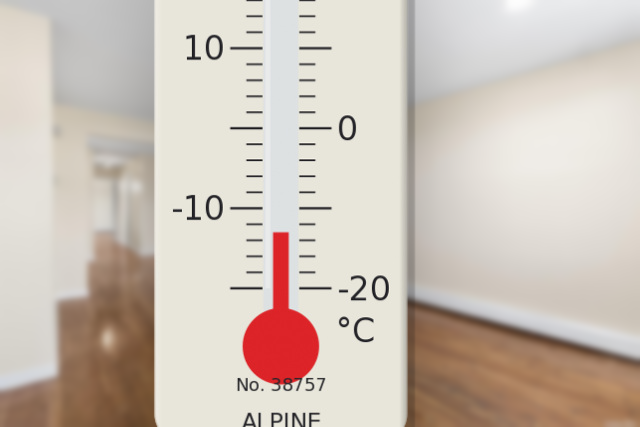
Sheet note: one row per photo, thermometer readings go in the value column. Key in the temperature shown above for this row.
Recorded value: -13 °C
